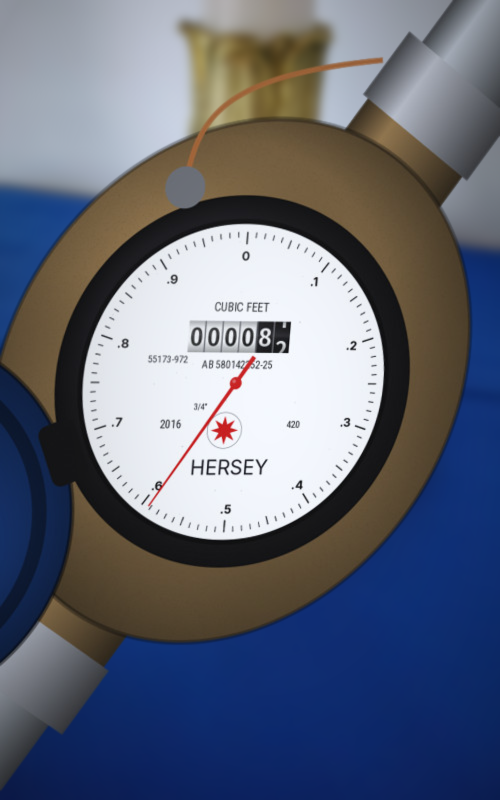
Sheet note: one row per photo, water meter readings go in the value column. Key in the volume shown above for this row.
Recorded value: 81.59 ft³
